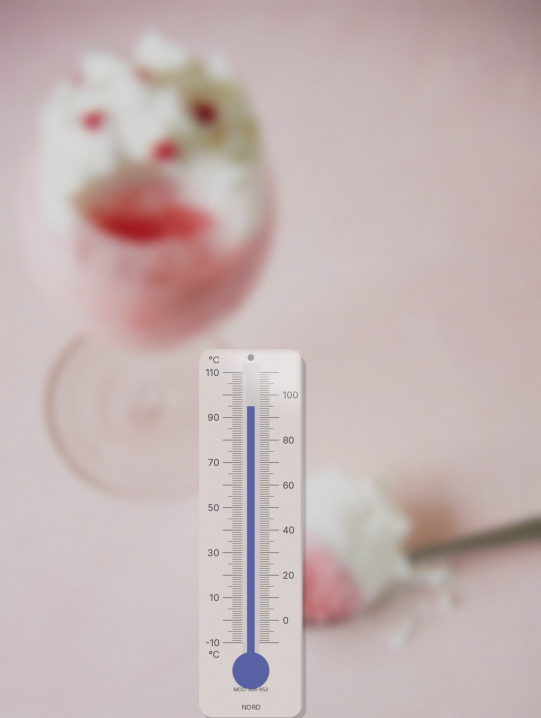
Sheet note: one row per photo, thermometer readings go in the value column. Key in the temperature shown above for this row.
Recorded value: 95 °C
